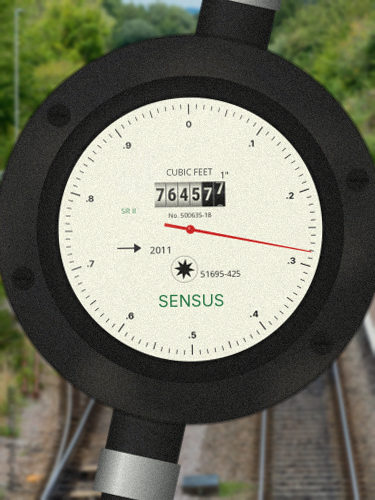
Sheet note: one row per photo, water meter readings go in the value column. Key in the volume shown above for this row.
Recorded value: 764577.28 ft³
